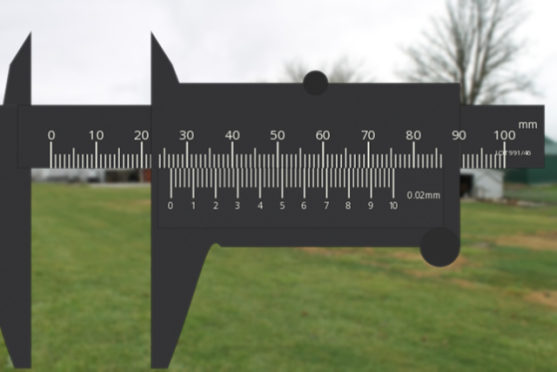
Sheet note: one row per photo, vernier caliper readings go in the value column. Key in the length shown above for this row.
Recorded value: 26.5 mm
